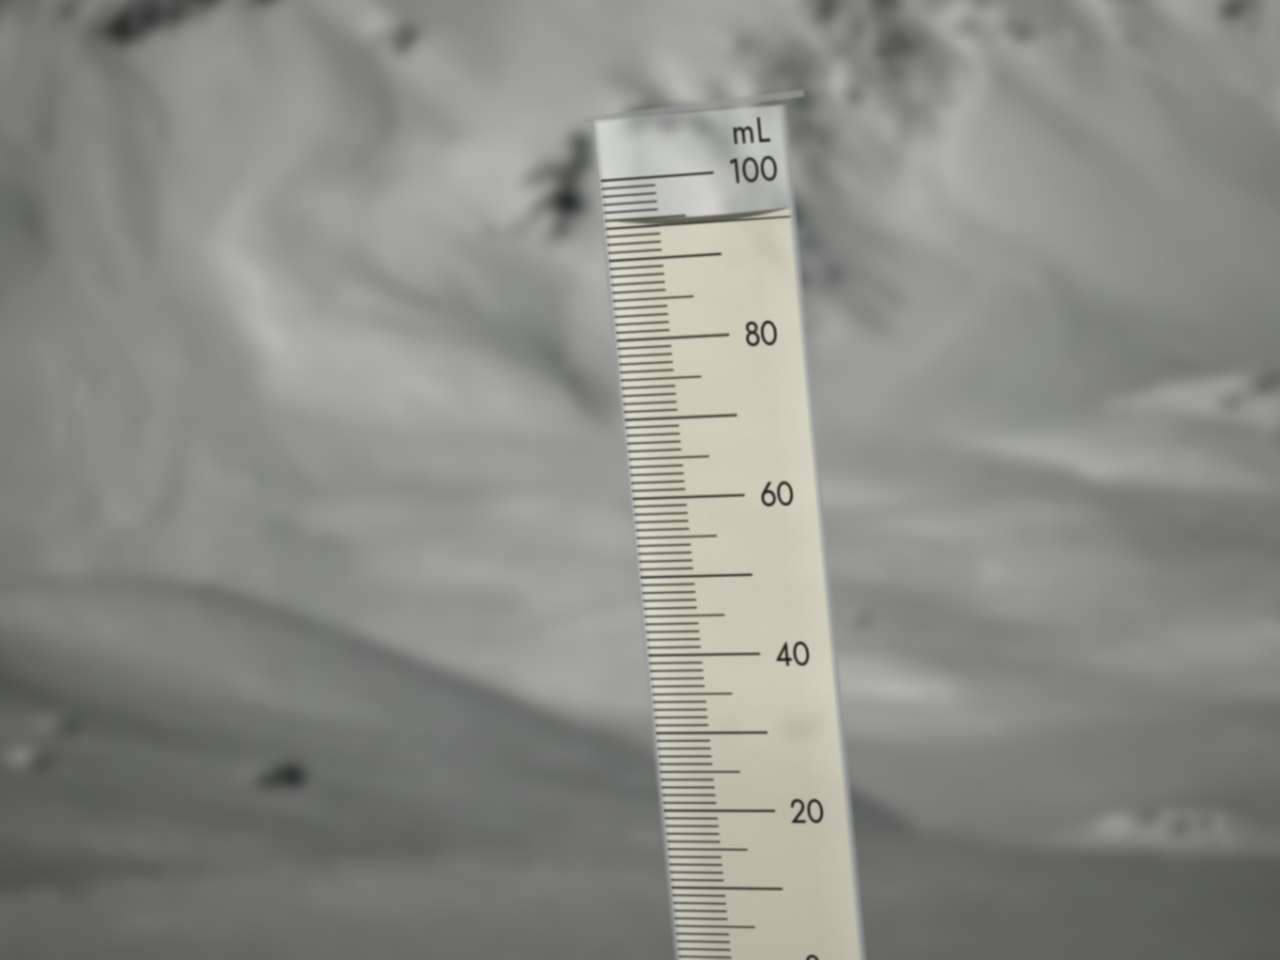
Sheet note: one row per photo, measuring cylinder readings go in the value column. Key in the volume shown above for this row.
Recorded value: 94 mL
